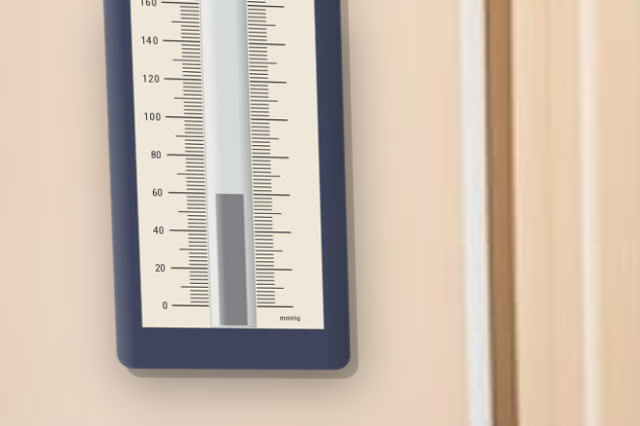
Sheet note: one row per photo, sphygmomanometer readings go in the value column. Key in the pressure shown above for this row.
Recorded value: 60 mmHg
